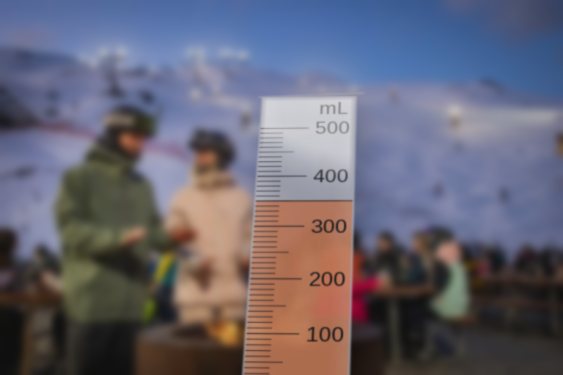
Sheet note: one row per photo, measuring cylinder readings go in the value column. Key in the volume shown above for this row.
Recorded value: 350 mL
